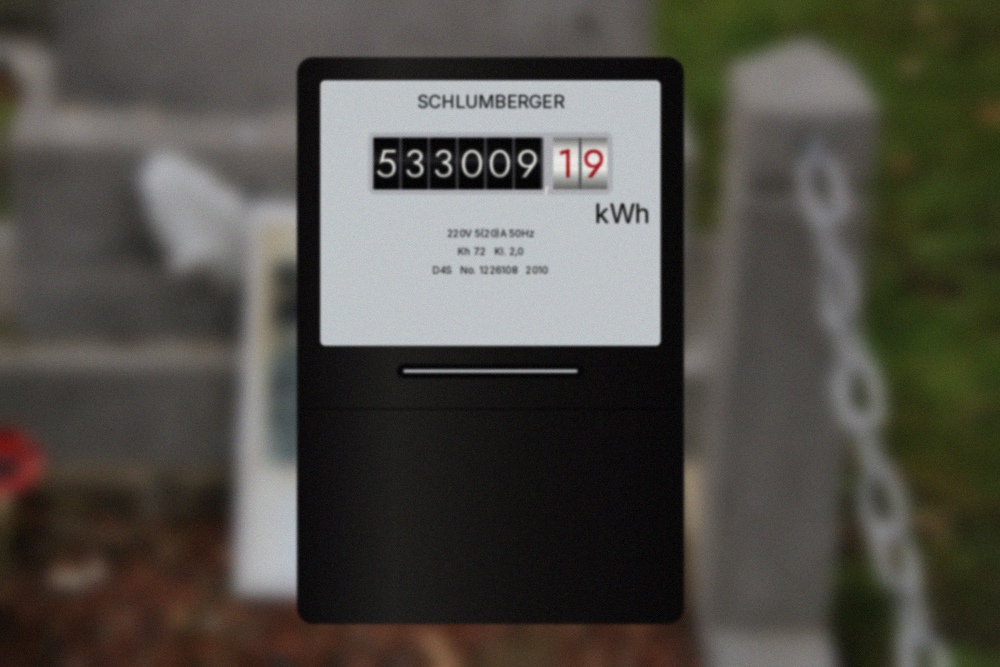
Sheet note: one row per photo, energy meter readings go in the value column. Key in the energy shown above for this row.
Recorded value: 533009.19 kWh
